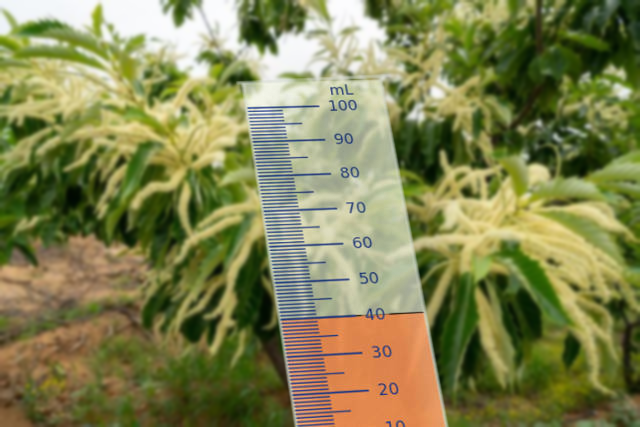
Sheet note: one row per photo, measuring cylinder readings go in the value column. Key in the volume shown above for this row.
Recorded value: 40 mL
